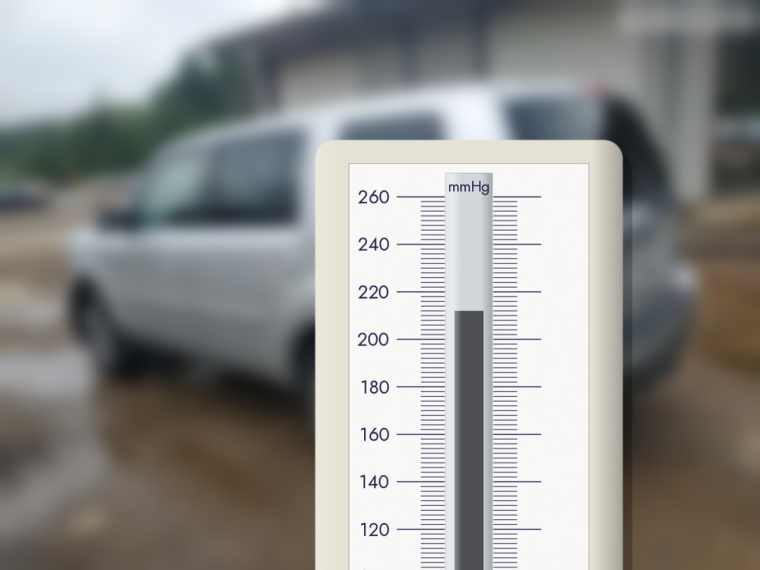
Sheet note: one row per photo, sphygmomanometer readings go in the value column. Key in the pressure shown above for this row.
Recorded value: 212 mmHg
